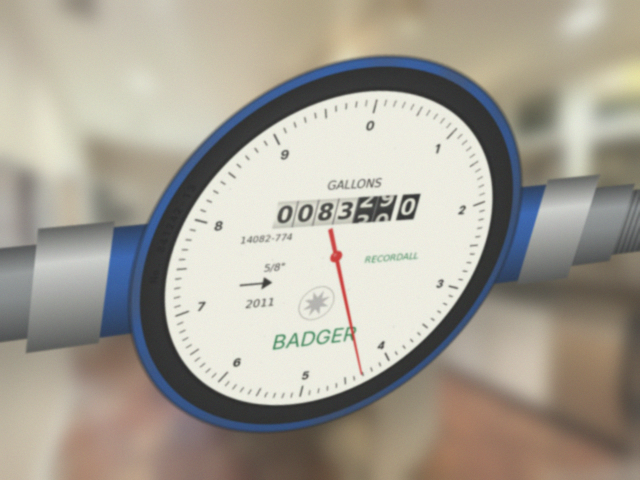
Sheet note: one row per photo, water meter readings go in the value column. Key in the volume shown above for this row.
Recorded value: 83294.3 gal
